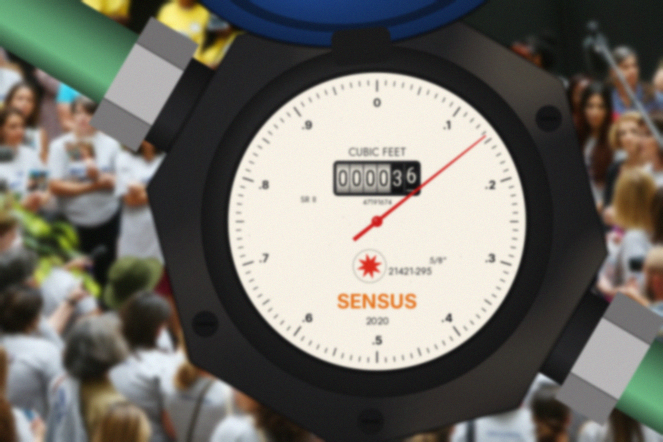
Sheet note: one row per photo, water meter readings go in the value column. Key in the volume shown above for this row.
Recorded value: 36.14 ft³
